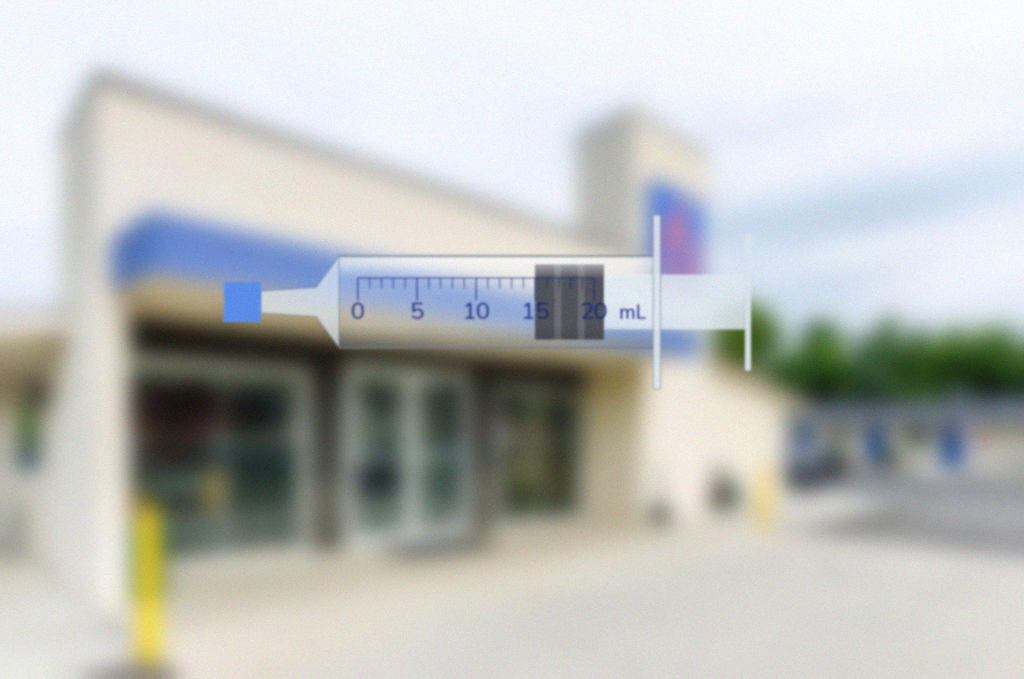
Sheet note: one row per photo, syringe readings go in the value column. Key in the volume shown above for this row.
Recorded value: 15 mL
